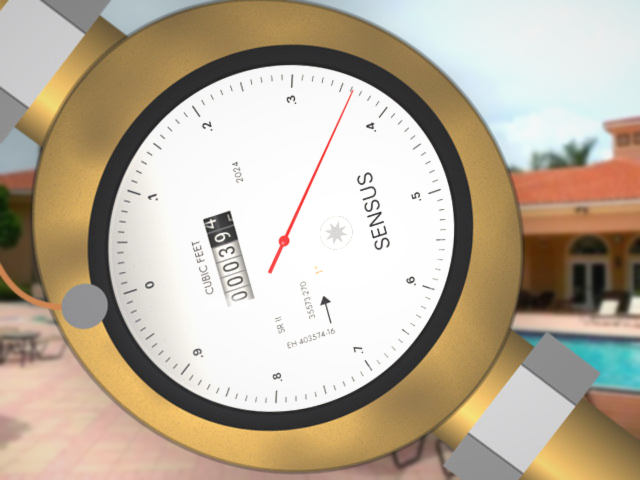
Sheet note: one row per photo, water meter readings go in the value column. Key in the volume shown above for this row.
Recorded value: 394.36 ft³
